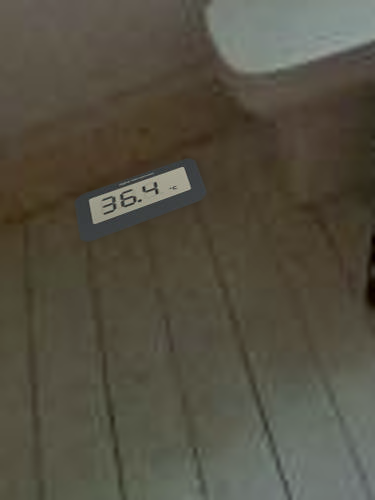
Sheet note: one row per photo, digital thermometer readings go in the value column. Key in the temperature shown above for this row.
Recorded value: 36.4 °C
